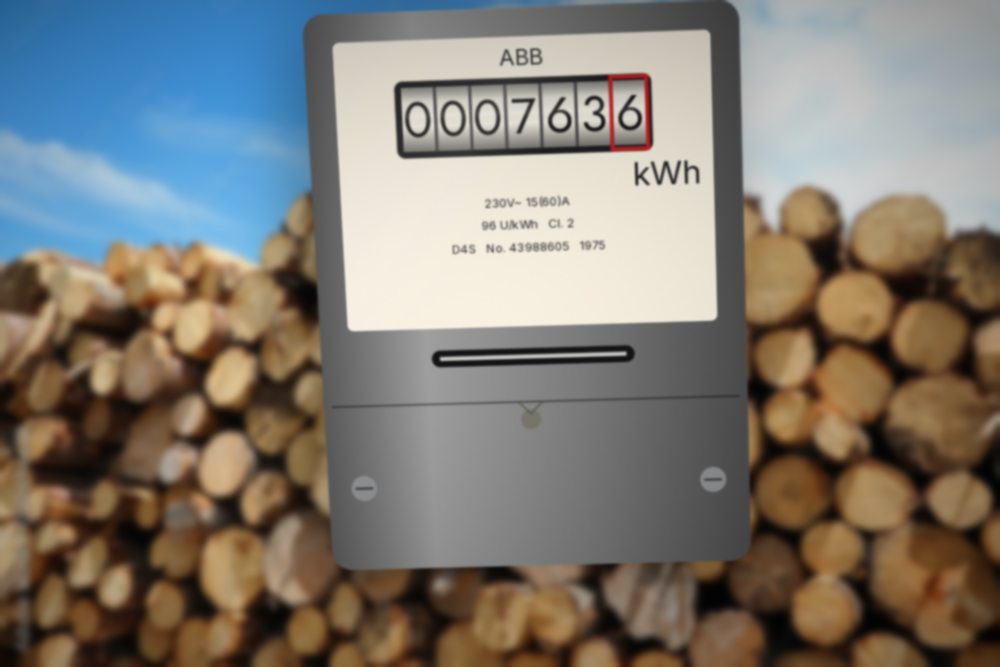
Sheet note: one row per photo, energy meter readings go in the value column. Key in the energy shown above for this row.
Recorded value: 763.6 kWh
